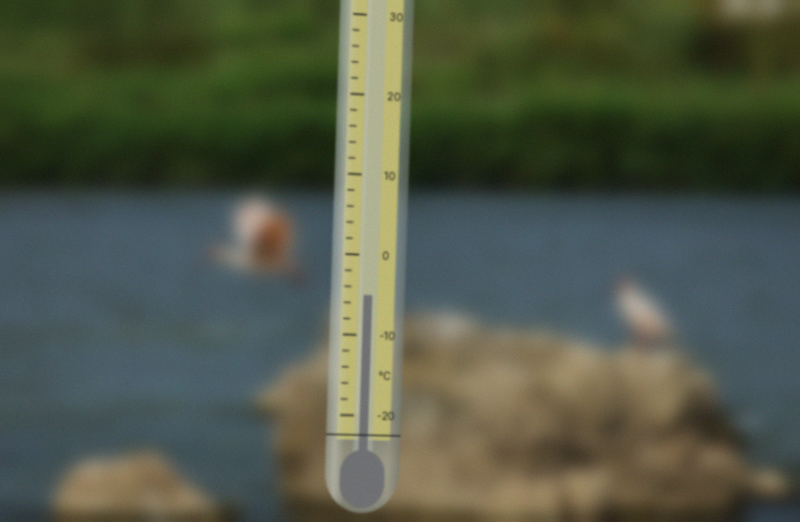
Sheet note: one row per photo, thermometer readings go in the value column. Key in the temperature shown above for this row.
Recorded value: -5 °C
